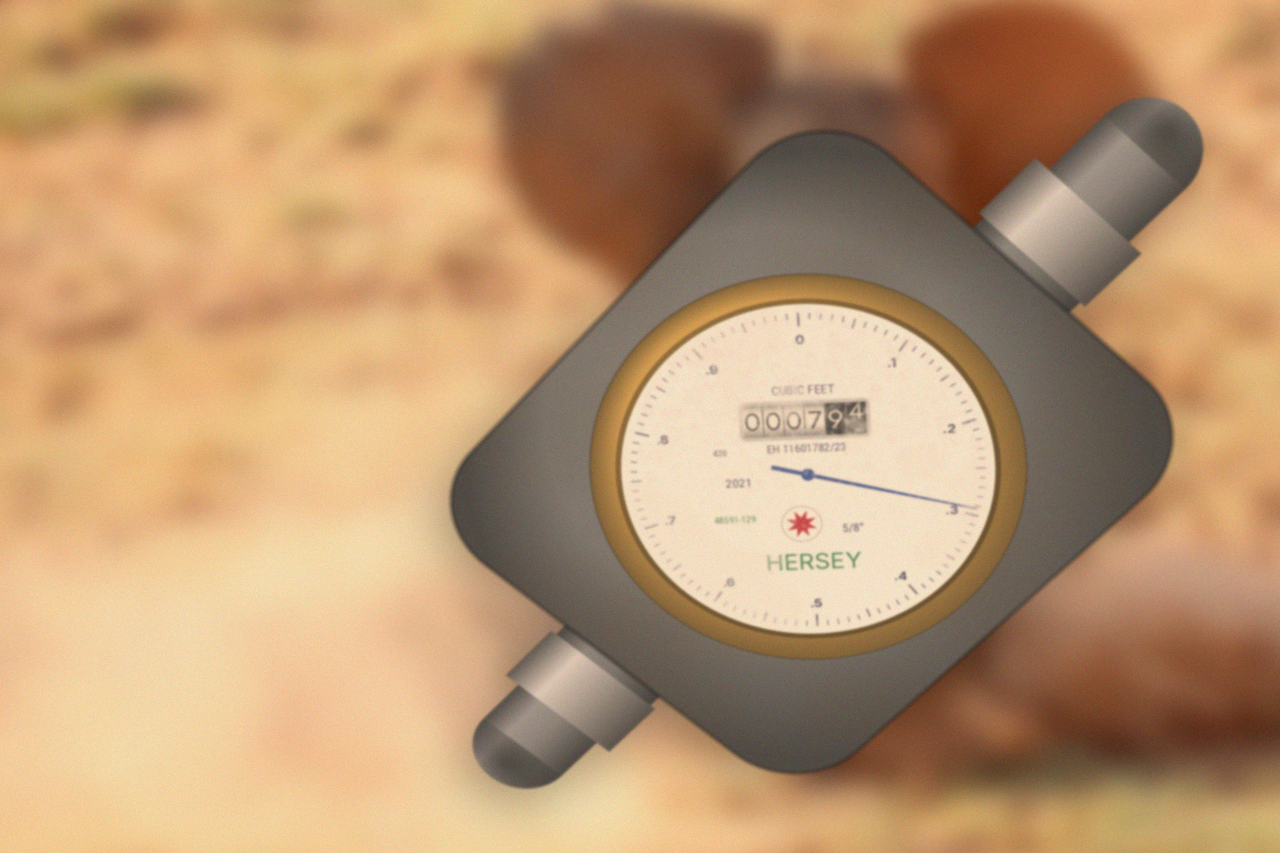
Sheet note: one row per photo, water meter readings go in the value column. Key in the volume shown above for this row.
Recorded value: 794.29 ft³
